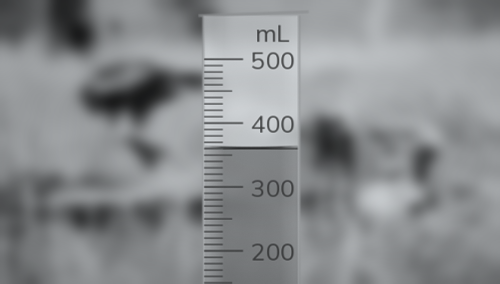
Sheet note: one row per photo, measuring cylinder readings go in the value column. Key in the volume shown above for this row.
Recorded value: 360 mL
